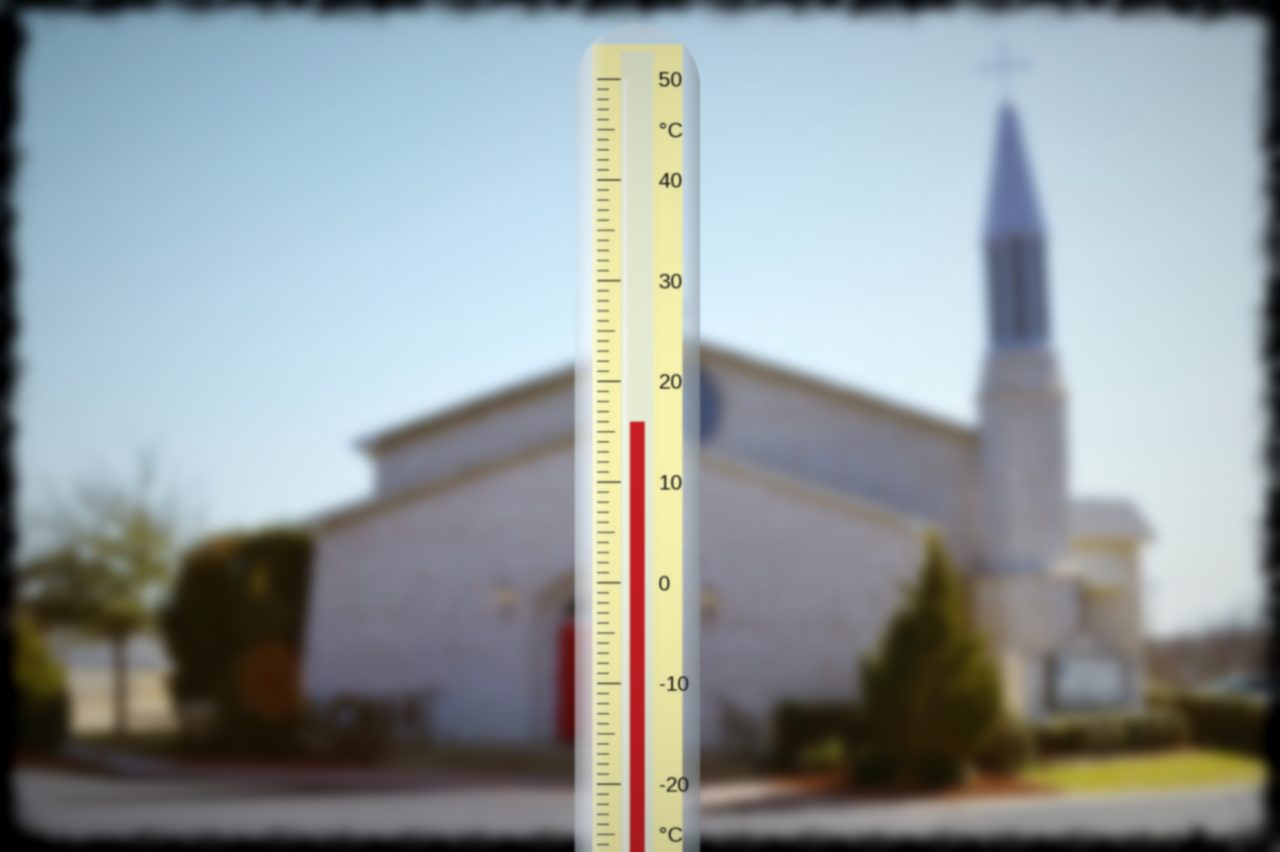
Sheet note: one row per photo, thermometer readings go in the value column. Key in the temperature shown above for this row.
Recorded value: 16 °C
